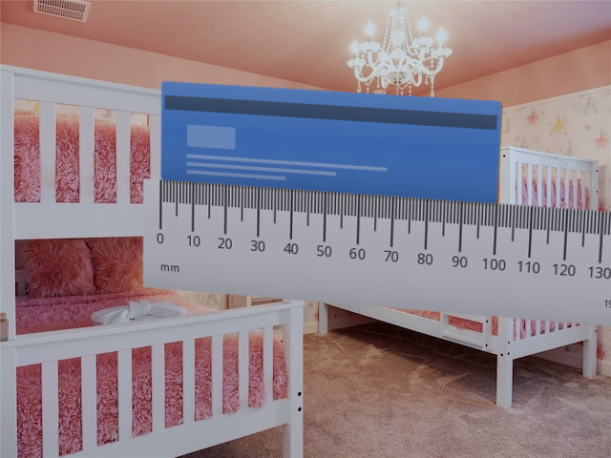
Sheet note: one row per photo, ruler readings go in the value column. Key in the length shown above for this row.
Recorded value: 100 mm
